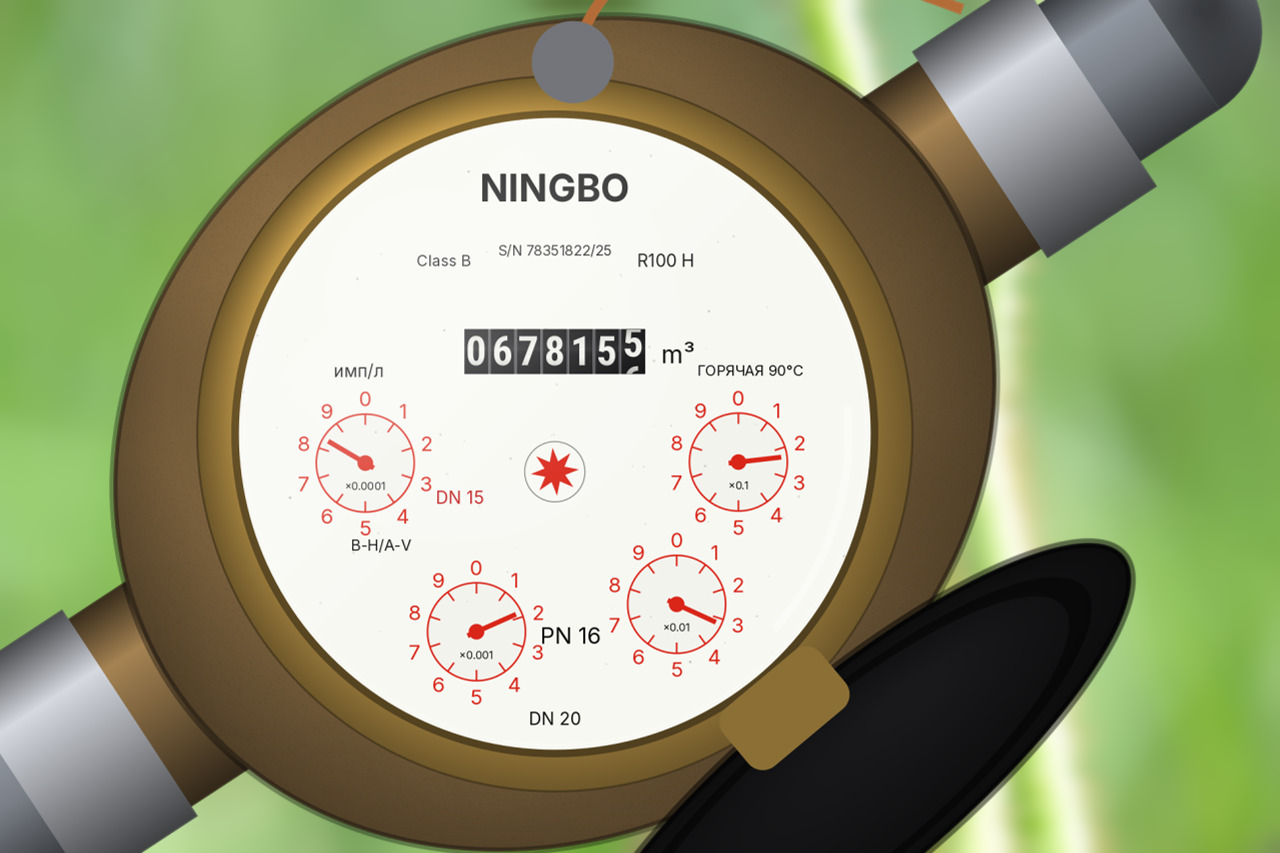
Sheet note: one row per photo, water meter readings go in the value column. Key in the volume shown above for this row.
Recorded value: 678155.2318 m³
